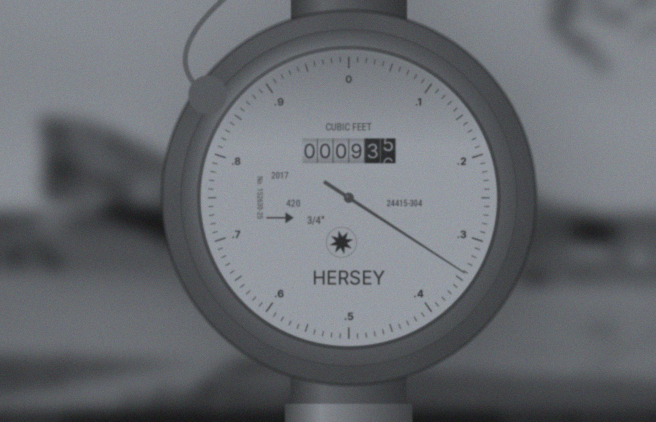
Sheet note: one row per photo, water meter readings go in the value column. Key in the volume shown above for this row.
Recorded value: 935.34 ft³
